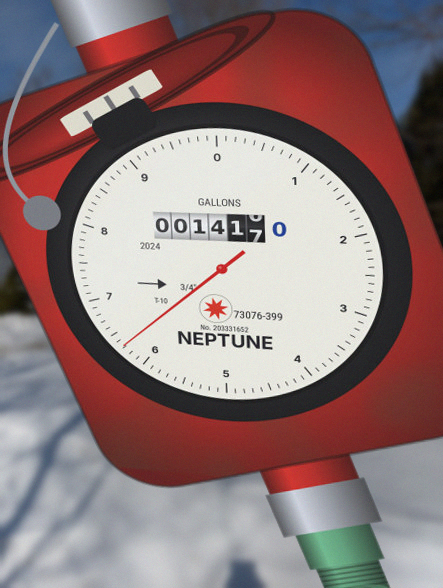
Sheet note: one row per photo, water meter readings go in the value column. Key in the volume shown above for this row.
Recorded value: 14166.3 gal
